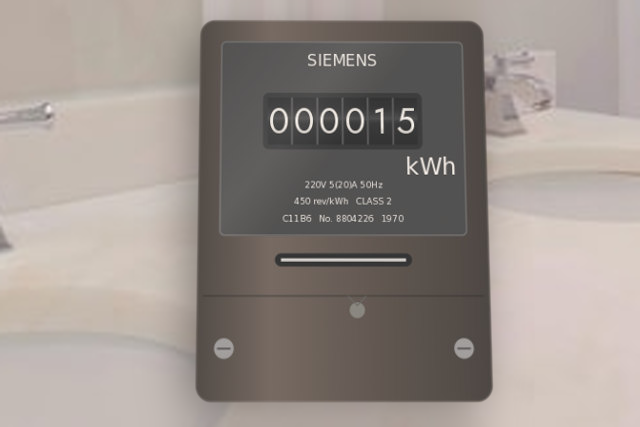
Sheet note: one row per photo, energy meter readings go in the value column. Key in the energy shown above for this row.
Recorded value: 15 kWh
